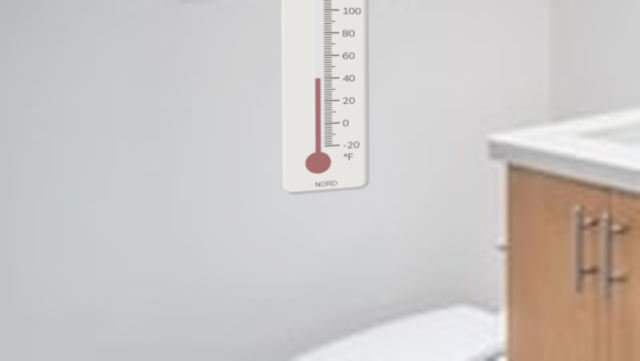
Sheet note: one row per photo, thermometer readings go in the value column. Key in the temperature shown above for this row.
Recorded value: 40 °F
